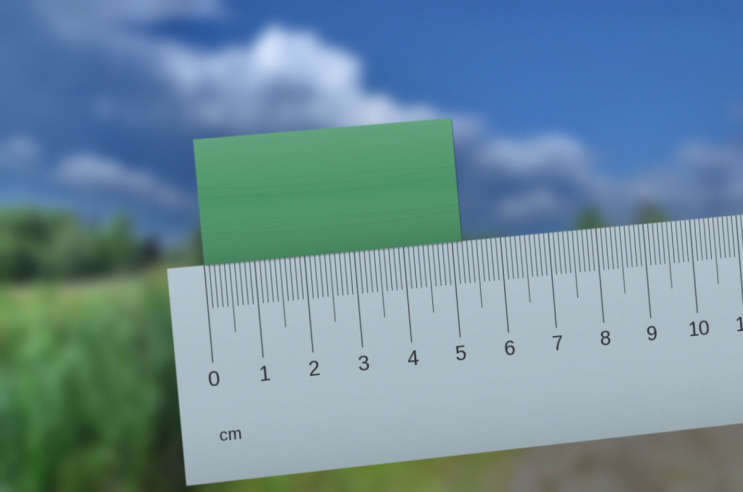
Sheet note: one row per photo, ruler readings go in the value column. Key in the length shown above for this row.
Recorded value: 5.2 cm
